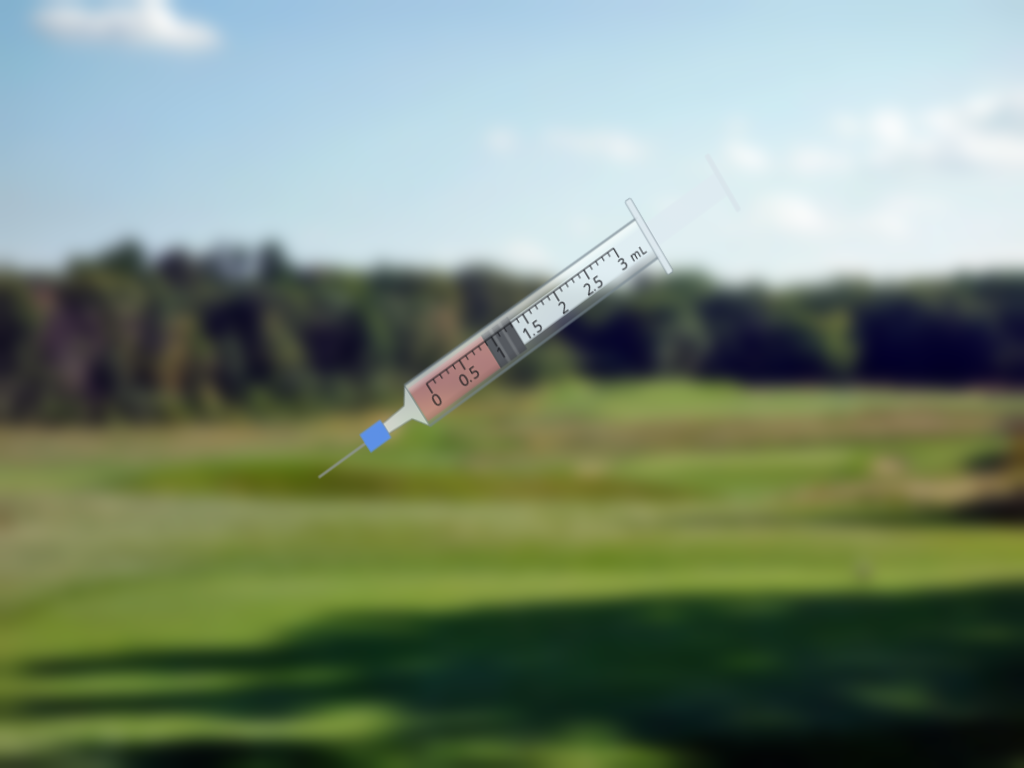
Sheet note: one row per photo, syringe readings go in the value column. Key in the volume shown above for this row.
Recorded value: 0.9 mL
